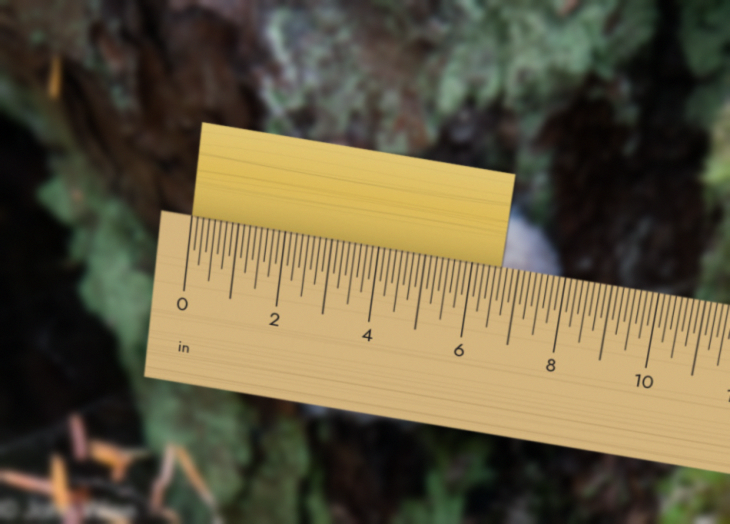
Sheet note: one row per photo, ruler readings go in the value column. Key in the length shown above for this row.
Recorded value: 6.625 in
